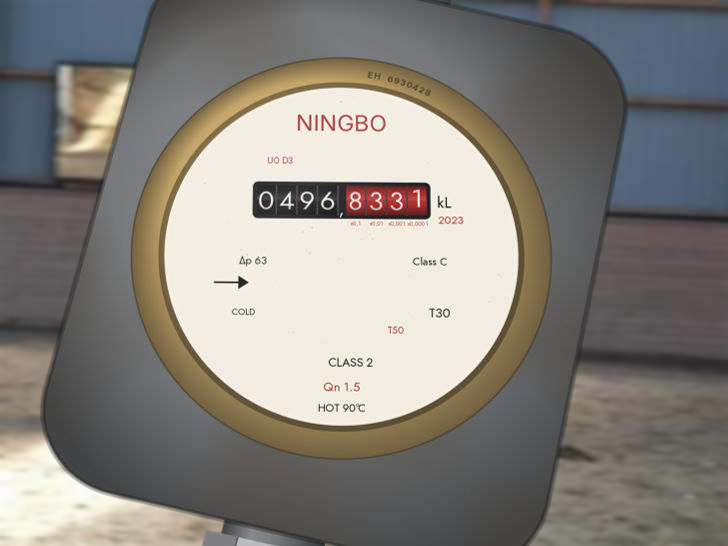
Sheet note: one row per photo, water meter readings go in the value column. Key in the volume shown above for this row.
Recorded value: 496.8331 kL
